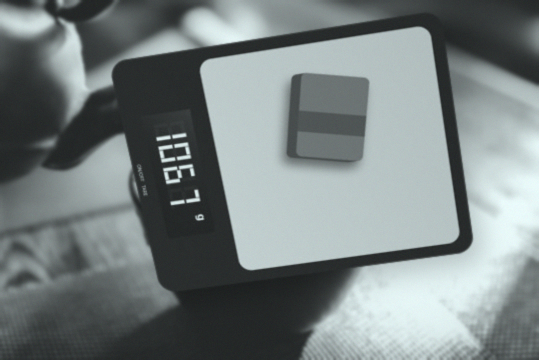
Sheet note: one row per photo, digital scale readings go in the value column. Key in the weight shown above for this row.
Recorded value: 1067 g
